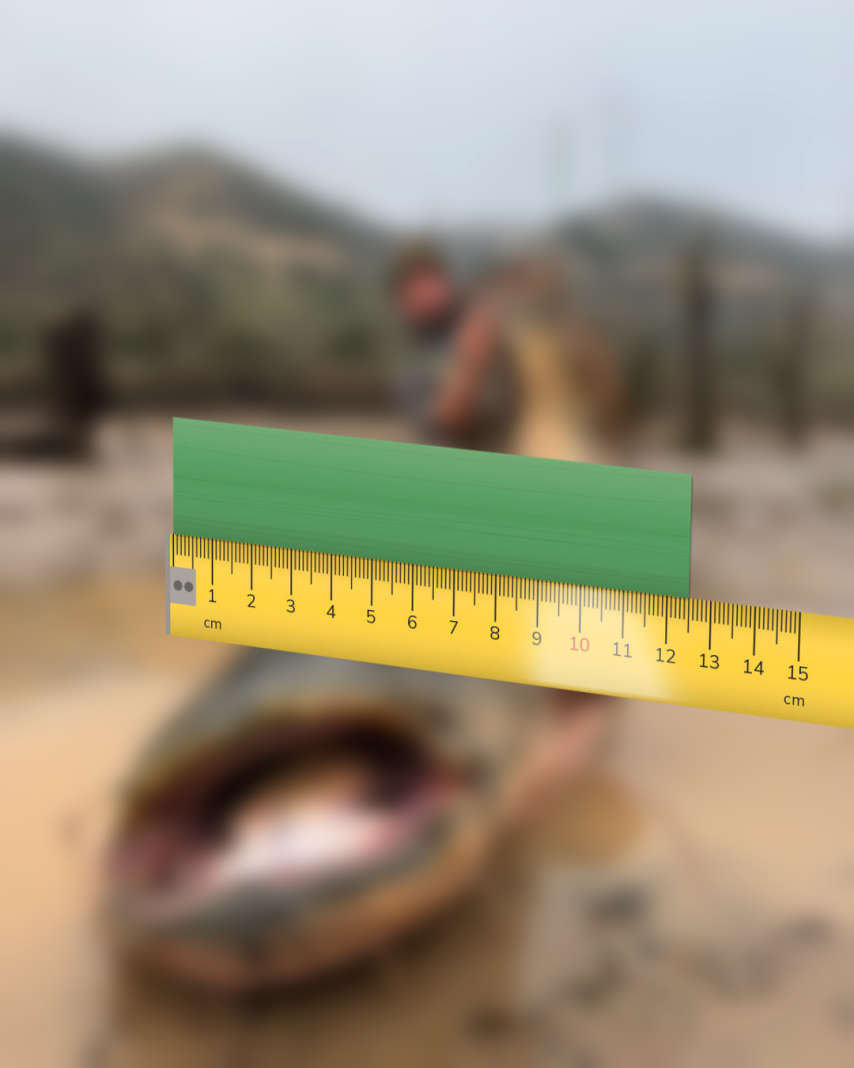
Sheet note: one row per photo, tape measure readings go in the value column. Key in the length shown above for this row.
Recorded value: 12.5 cm
